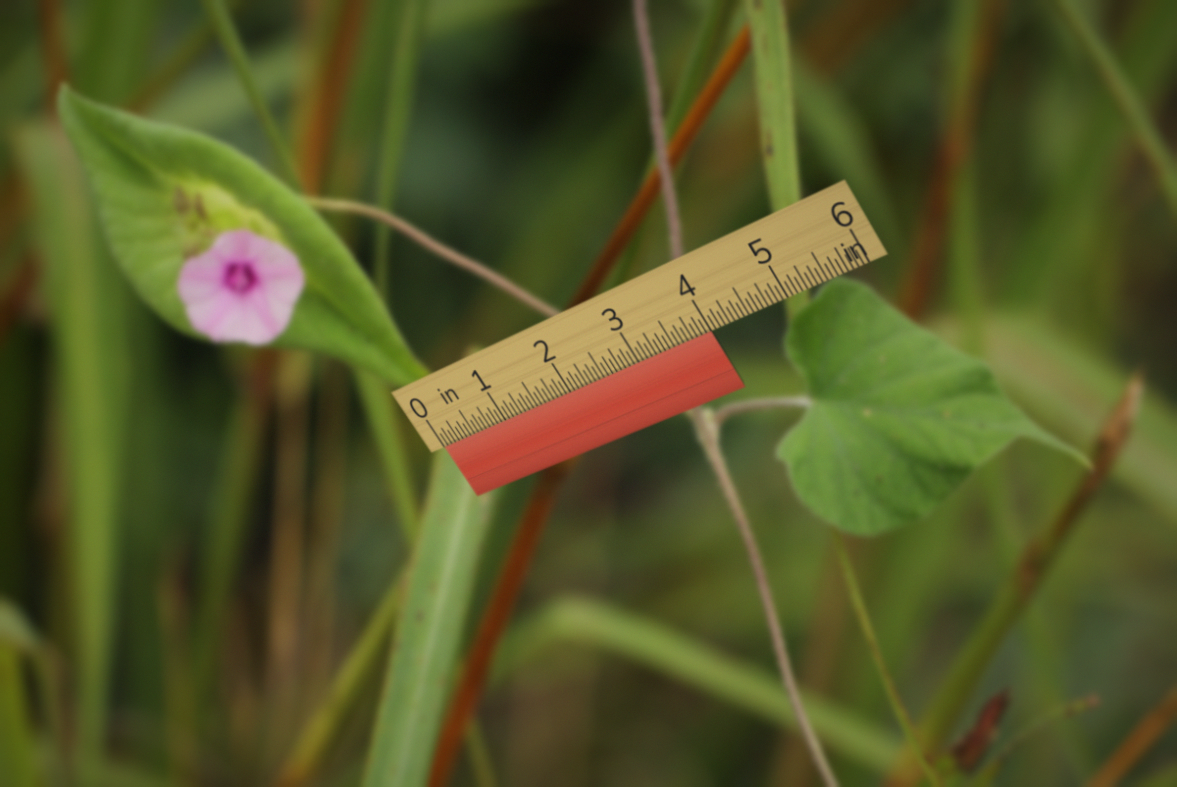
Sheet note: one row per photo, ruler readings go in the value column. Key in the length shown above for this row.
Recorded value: 4 in
